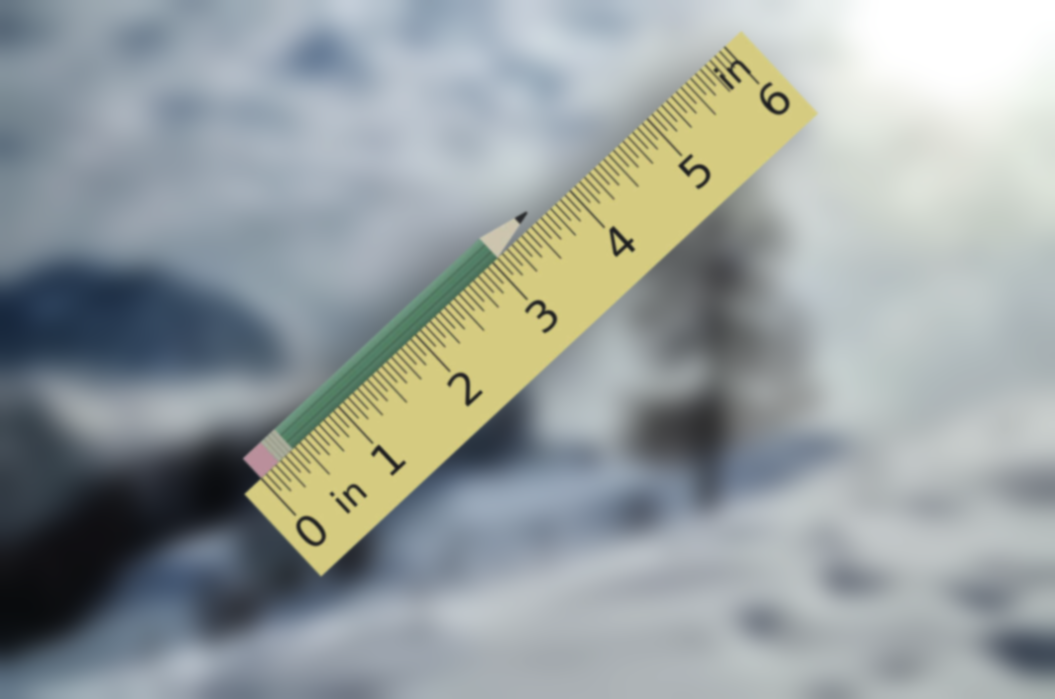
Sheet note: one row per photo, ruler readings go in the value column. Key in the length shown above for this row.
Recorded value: 3.5625 in
